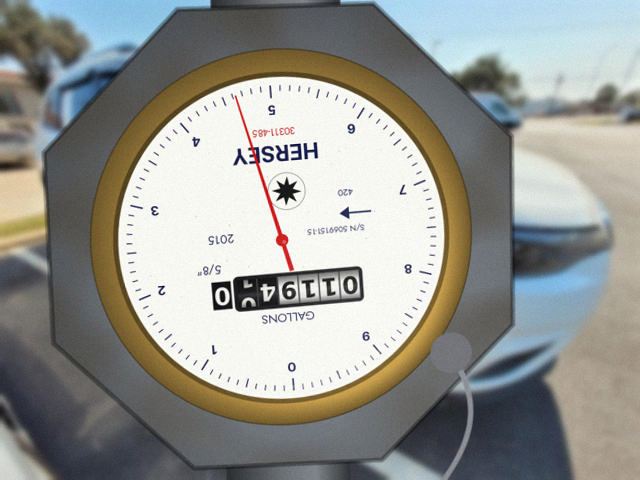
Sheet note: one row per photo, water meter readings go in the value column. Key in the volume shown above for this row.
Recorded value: 119404.6 gal
